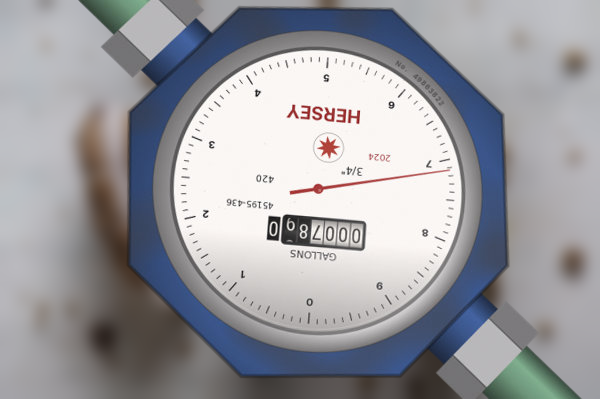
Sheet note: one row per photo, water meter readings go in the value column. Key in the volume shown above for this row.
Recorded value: 7887.1 gal
